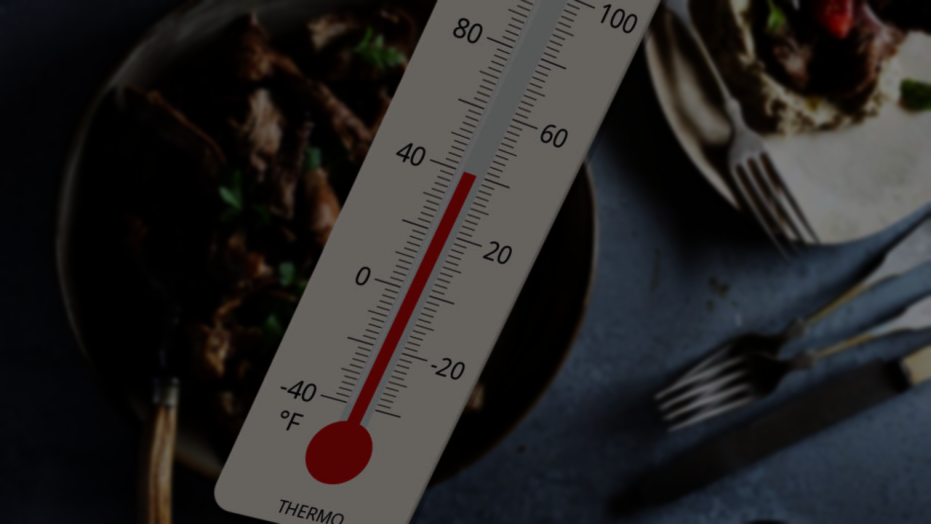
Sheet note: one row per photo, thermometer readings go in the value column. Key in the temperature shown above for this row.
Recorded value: 40 °F
